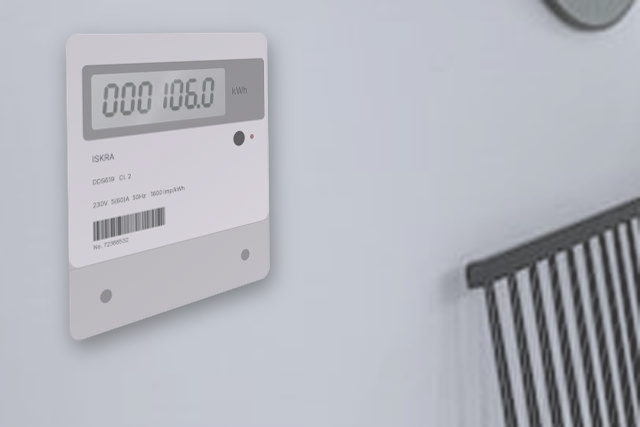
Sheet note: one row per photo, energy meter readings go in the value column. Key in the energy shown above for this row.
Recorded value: 106.0 kWh
